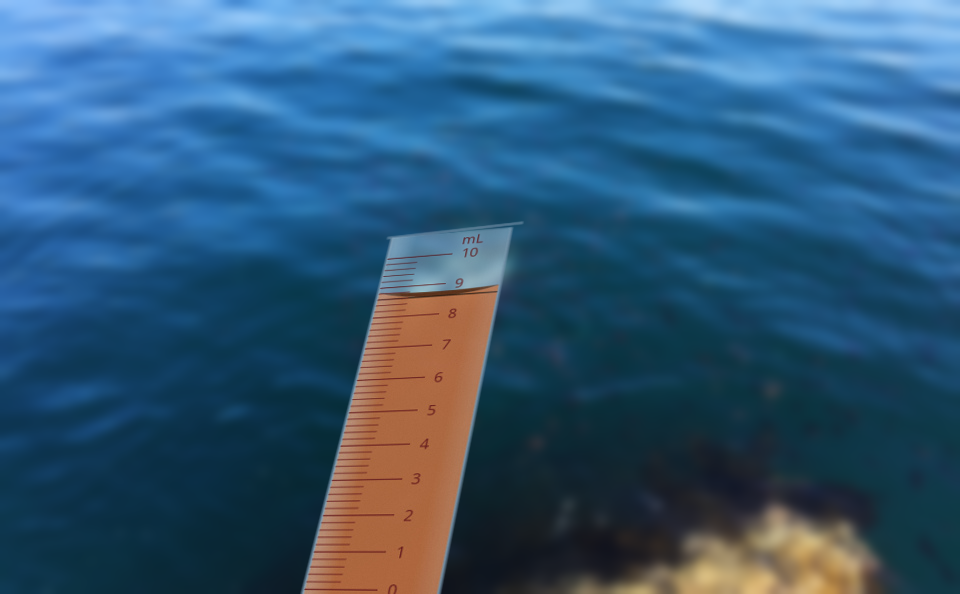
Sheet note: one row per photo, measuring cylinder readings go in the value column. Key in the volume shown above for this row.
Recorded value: 8.6 mL
